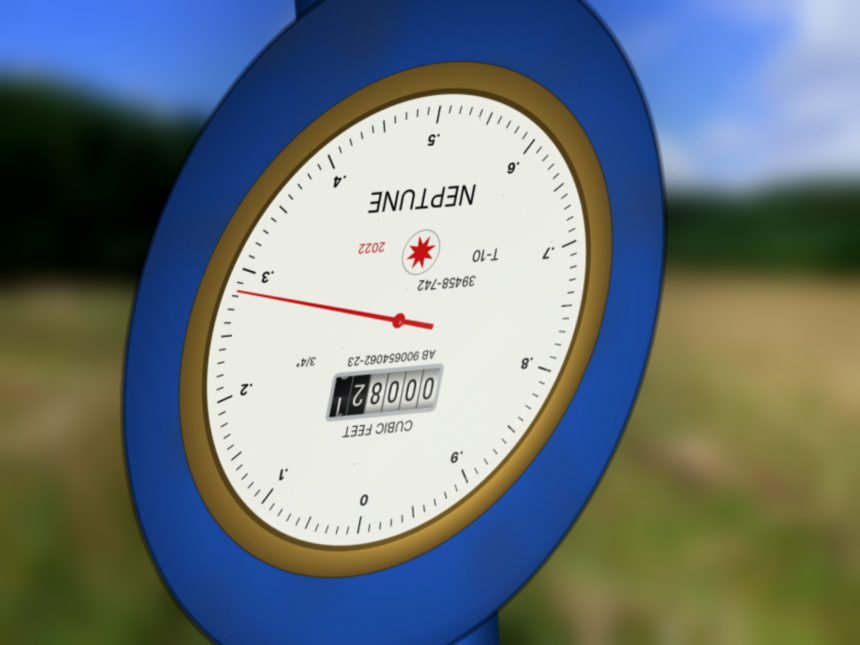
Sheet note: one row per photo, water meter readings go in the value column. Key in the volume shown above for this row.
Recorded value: 821.28 ft³
